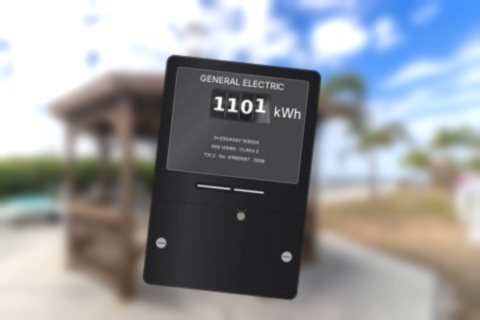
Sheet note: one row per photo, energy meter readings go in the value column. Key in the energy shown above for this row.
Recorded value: 1101 kWh
